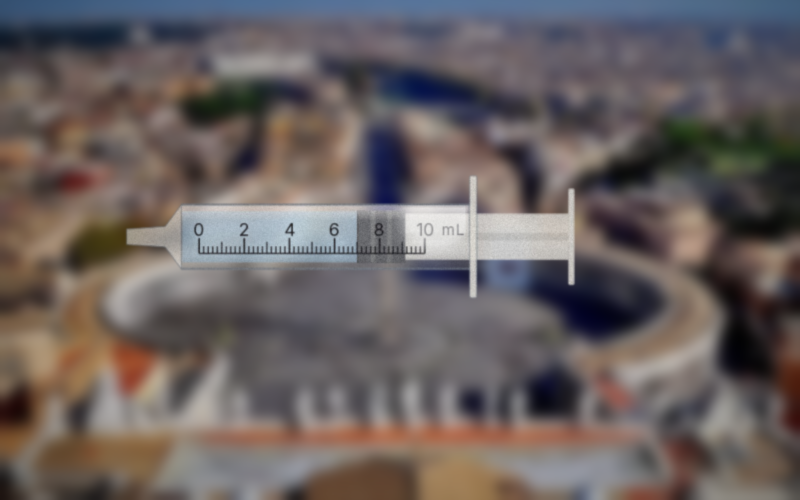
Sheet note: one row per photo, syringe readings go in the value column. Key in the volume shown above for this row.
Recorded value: 7 mL
